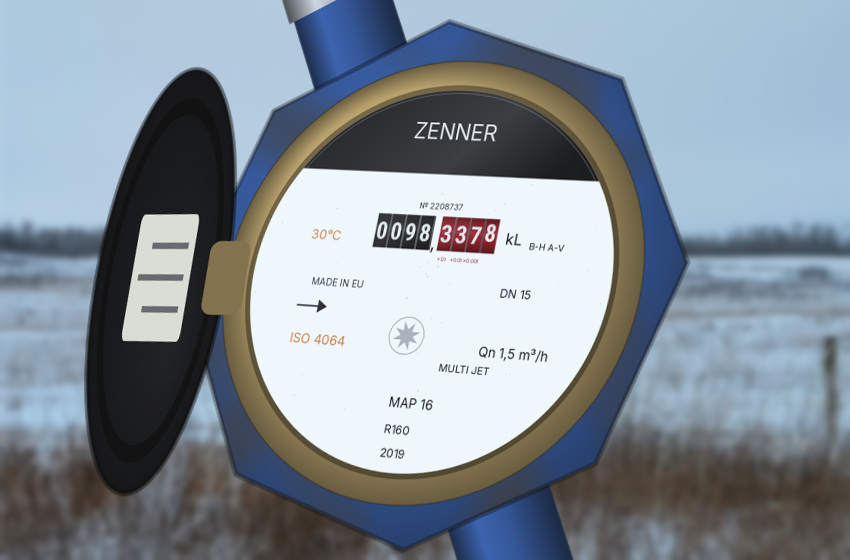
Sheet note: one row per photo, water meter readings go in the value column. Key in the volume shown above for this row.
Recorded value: 98.3378 kL
